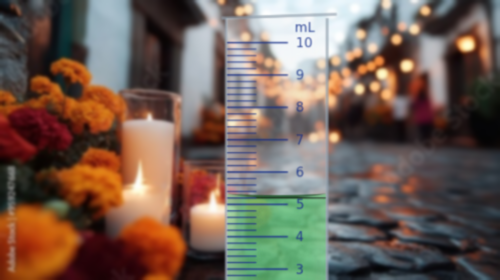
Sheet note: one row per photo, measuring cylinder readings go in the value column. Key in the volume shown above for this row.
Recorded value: 5.2 mL
